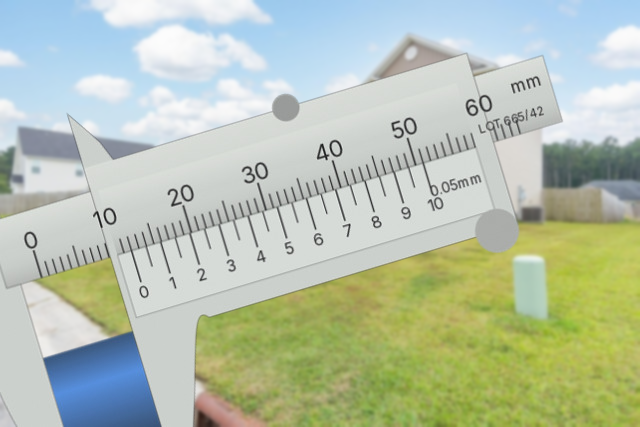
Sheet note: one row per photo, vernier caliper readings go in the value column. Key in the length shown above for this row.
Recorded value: 12.0 mm
